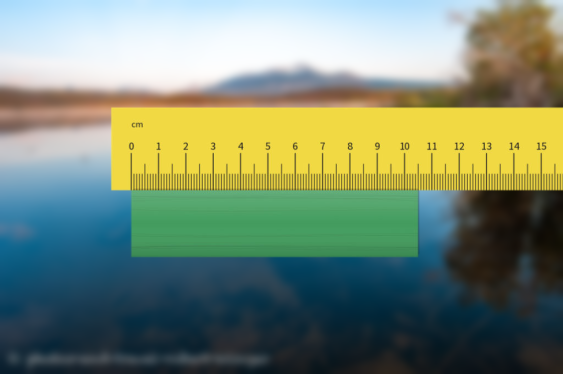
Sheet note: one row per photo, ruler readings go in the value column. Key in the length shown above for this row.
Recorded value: 10.5 cm
